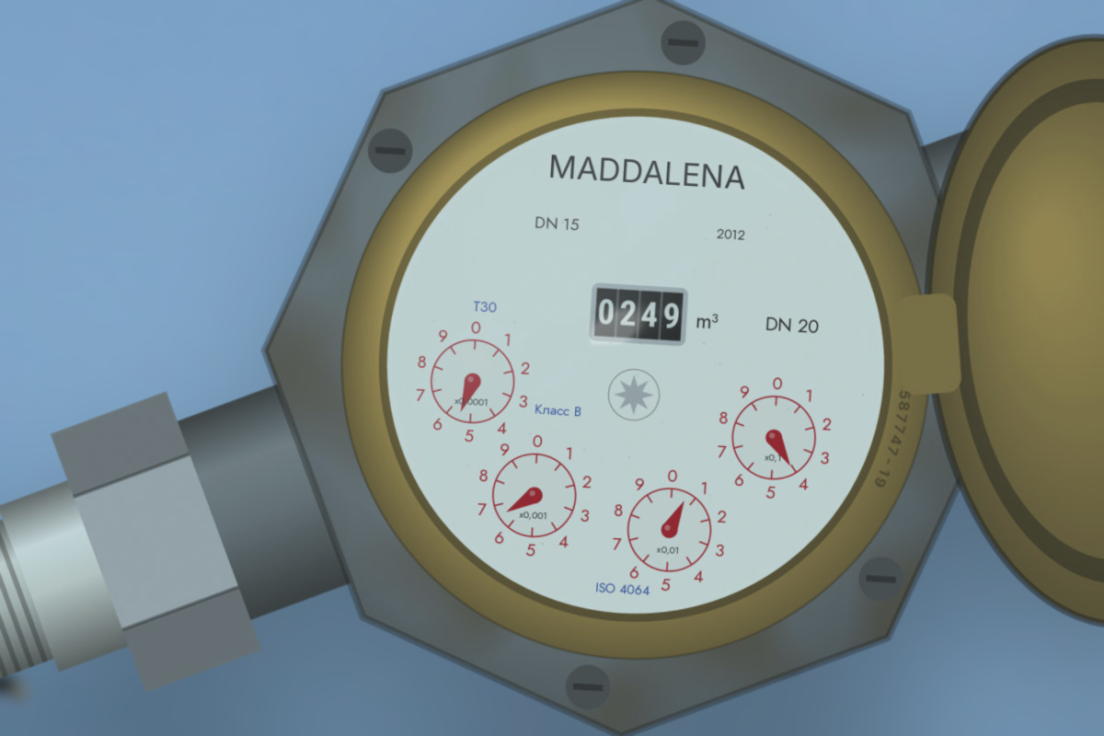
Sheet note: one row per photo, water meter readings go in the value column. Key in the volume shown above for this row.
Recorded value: 249.4065 m³
